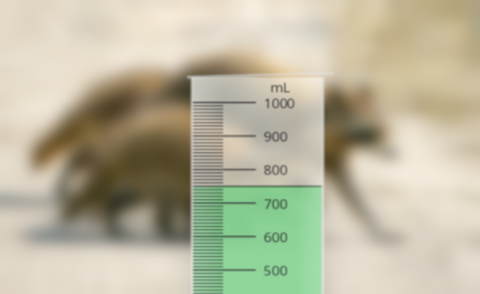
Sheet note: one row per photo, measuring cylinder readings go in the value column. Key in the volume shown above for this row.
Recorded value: 750 mL
